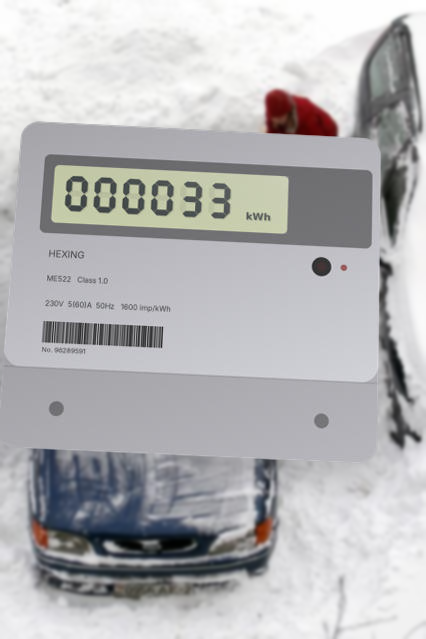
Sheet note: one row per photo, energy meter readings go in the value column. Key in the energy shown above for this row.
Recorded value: 33 kWh
